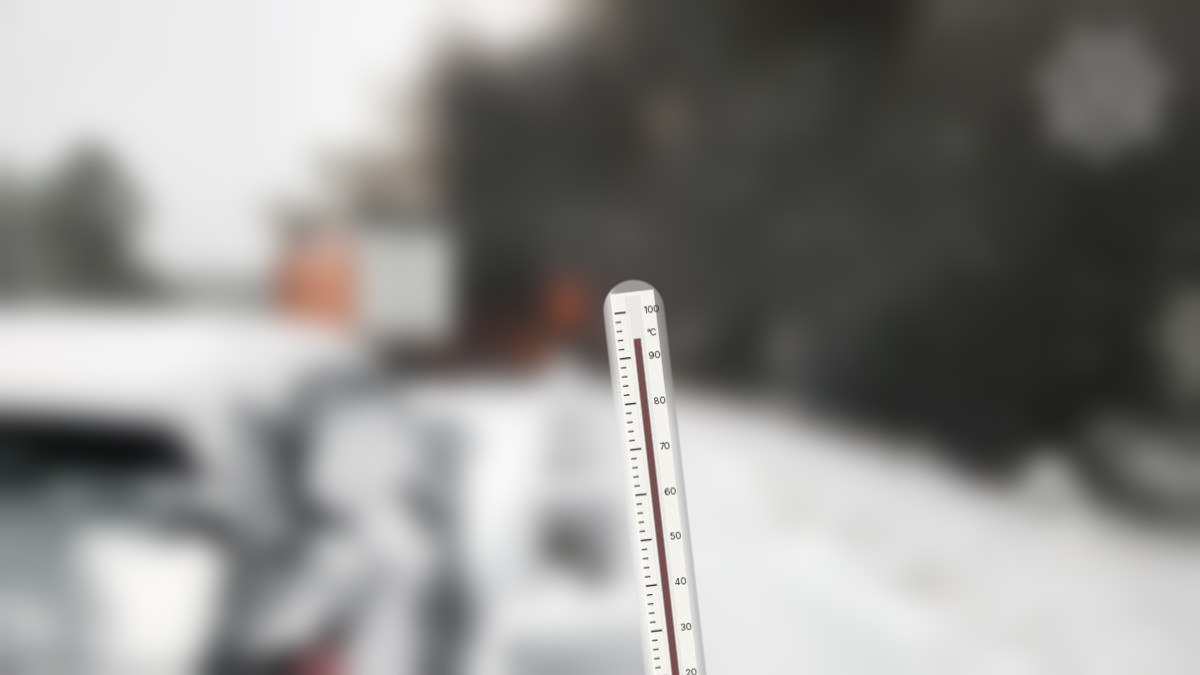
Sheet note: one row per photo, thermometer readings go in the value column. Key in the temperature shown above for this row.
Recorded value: 94 °C
